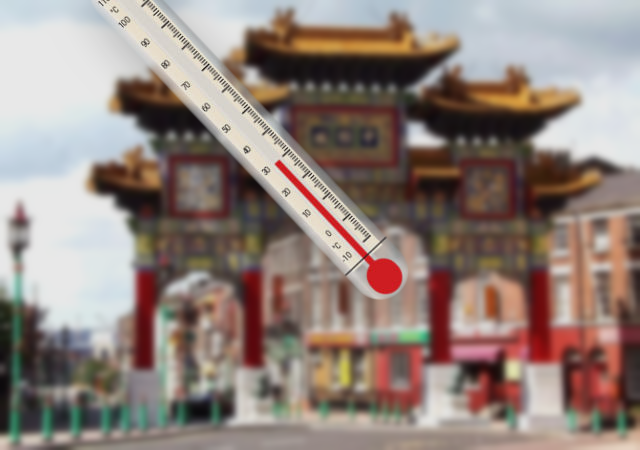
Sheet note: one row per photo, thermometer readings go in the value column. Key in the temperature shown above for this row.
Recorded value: 30 °C
